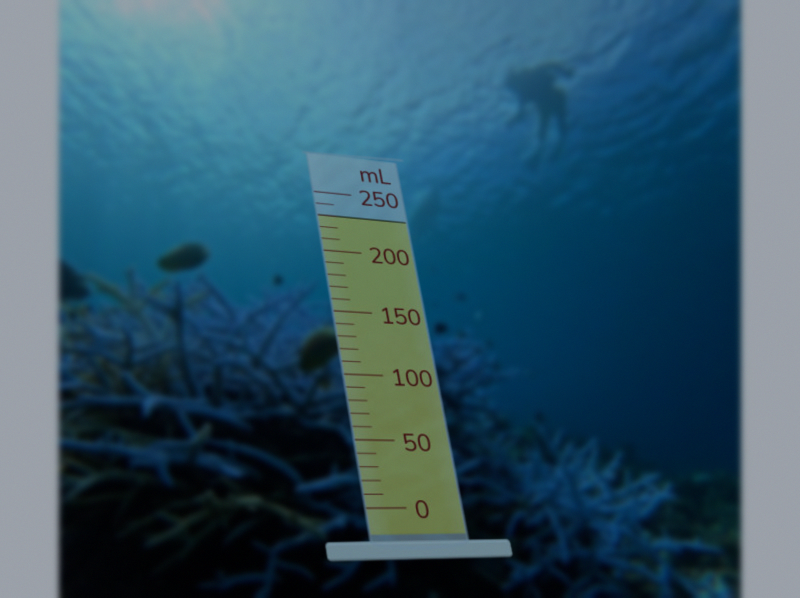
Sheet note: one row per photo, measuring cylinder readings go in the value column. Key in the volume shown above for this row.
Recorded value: 230 mL
